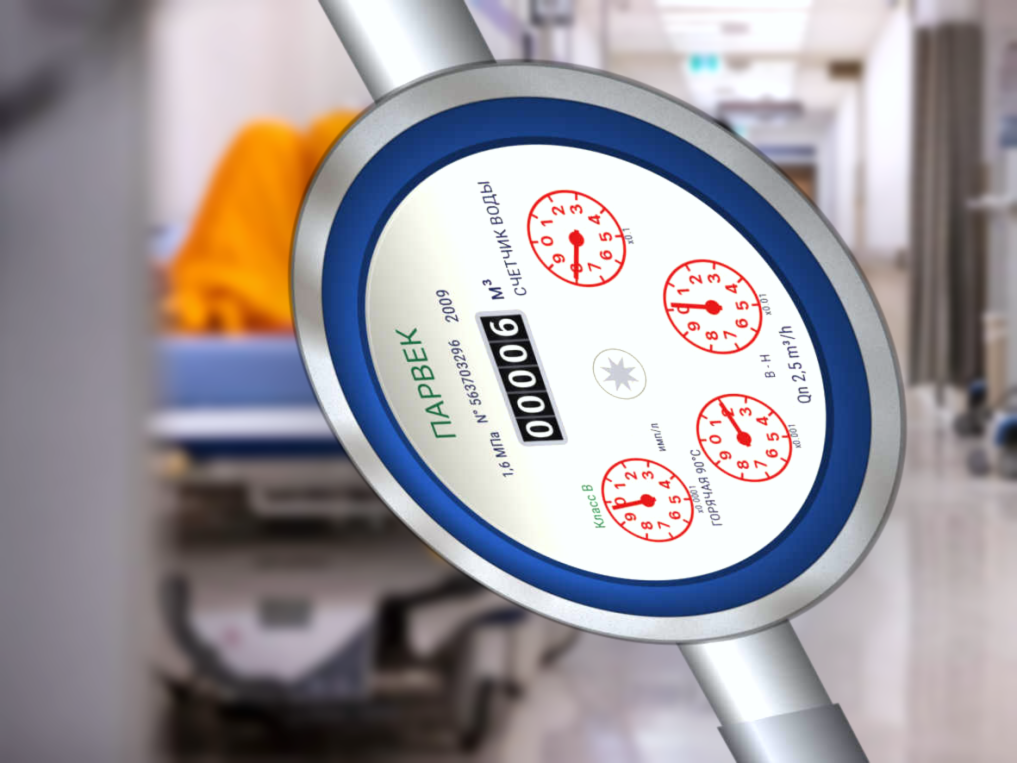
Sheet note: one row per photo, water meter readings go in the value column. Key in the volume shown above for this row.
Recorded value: 6.8019 m³
